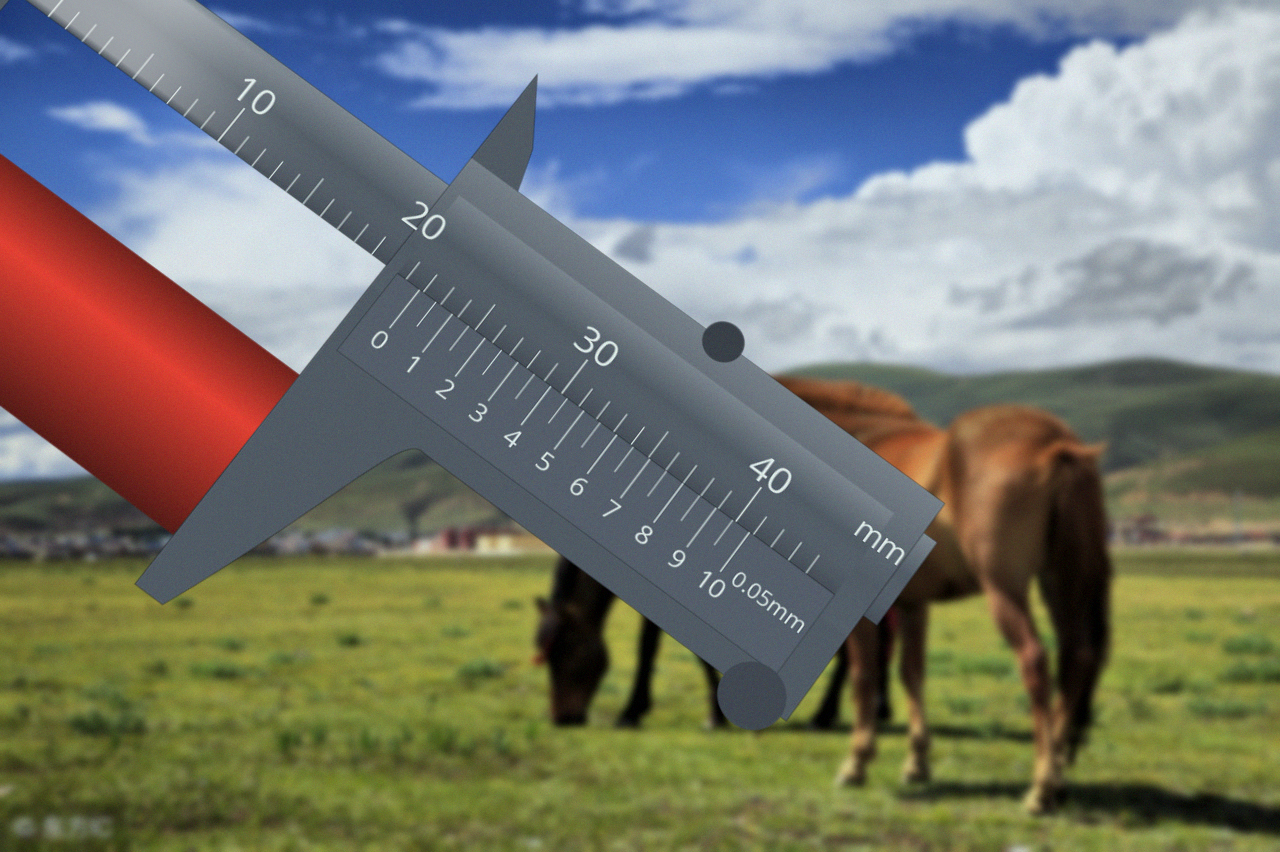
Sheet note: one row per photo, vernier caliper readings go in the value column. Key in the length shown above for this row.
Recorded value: 21.8 mm
